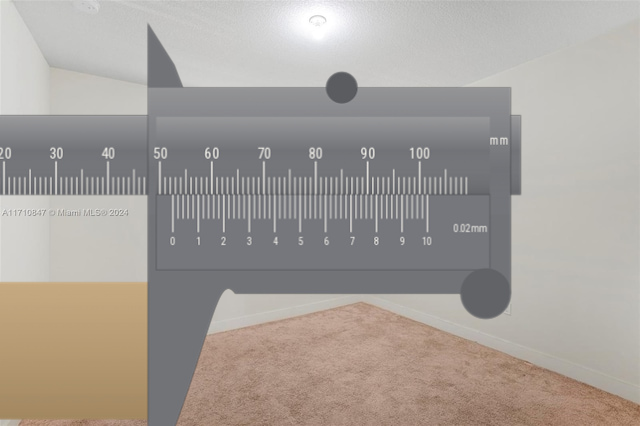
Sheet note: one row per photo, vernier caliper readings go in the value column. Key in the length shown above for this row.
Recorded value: 52.5 mm
